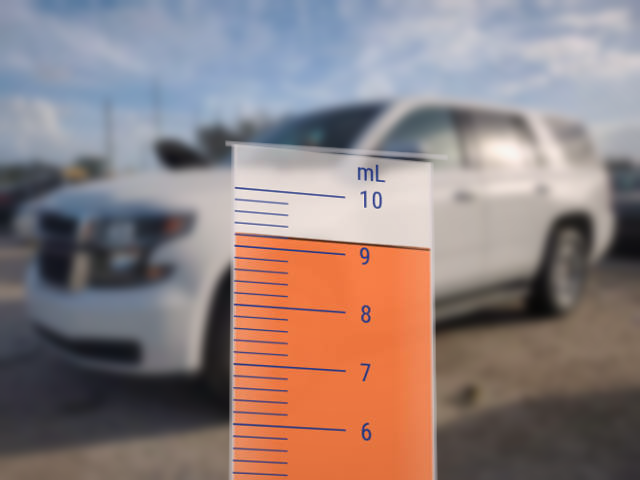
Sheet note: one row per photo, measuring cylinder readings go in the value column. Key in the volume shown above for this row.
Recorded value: 9.2 mL
